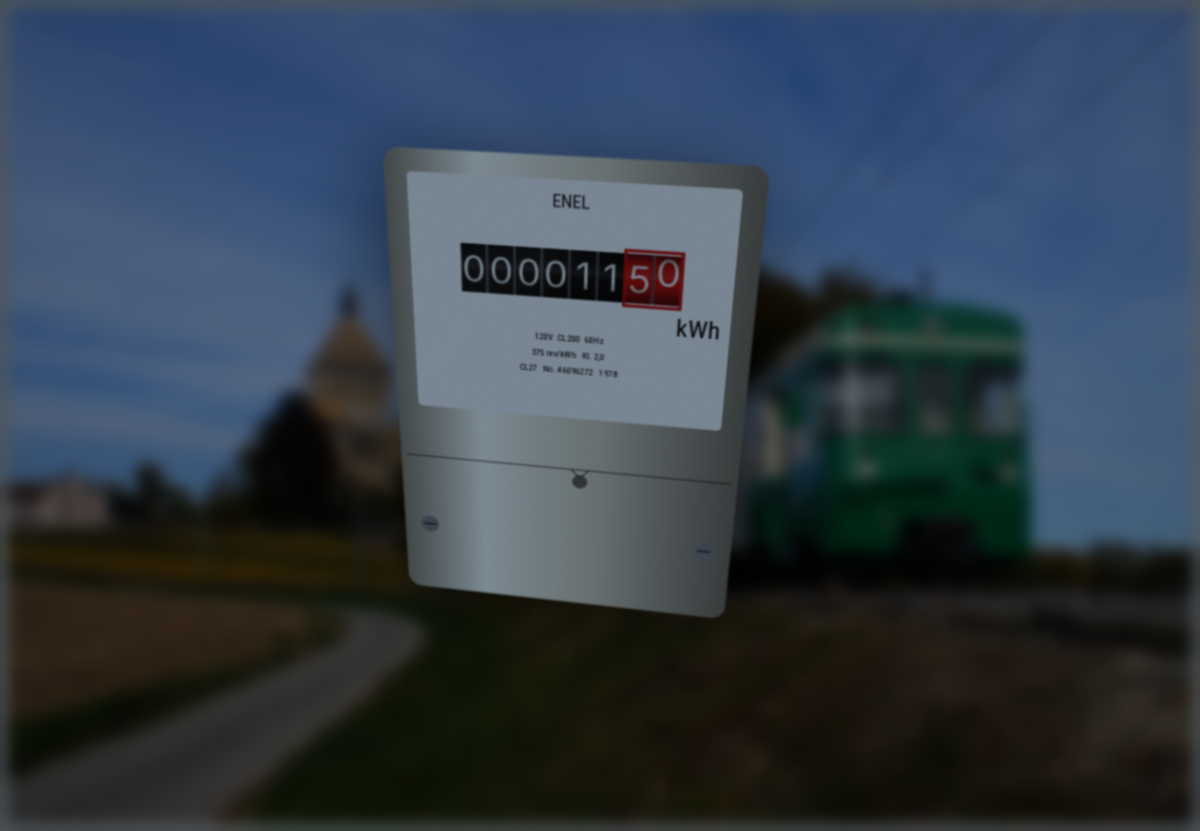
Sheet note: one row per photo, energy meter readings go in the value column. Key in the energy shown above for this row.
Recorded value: 11.50 kWh
